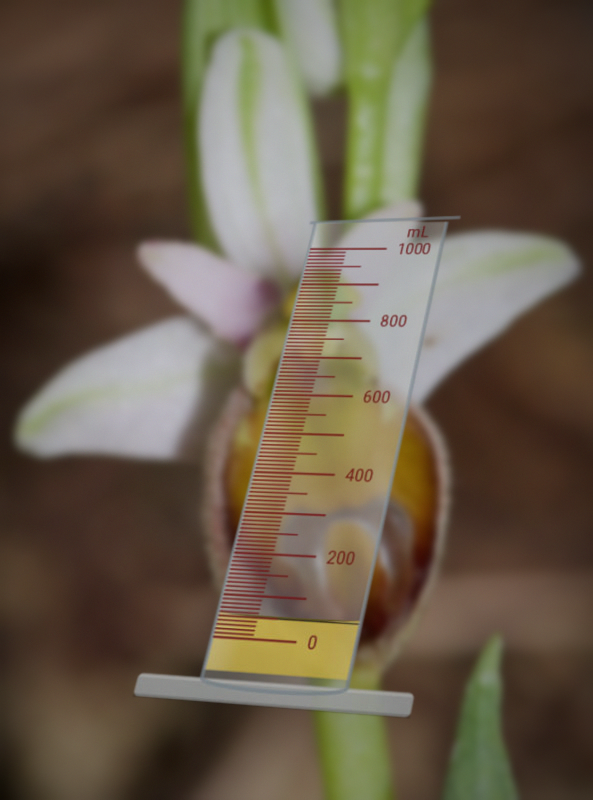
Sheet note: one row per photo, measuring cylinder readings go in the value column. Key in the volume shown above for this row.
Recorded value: 50 mL
